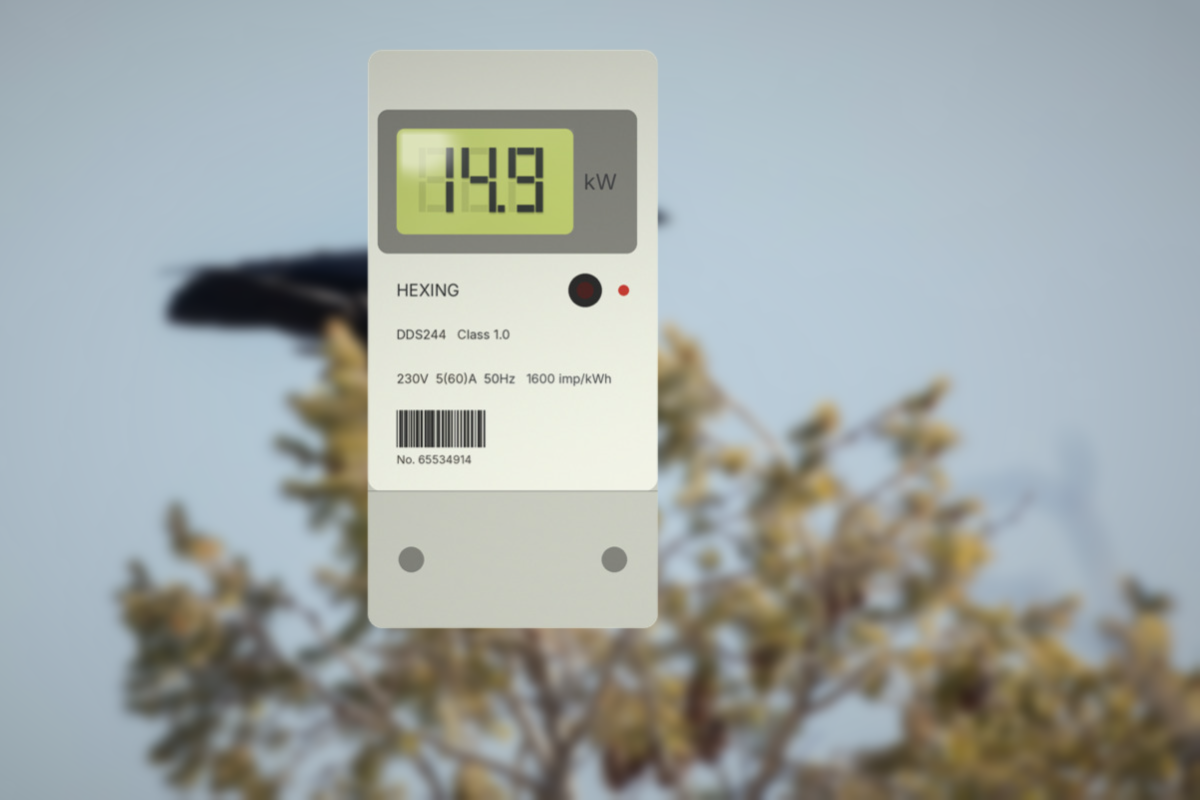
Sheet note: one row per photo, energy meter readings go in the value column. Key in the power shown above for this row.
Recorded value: 14.9 kW
